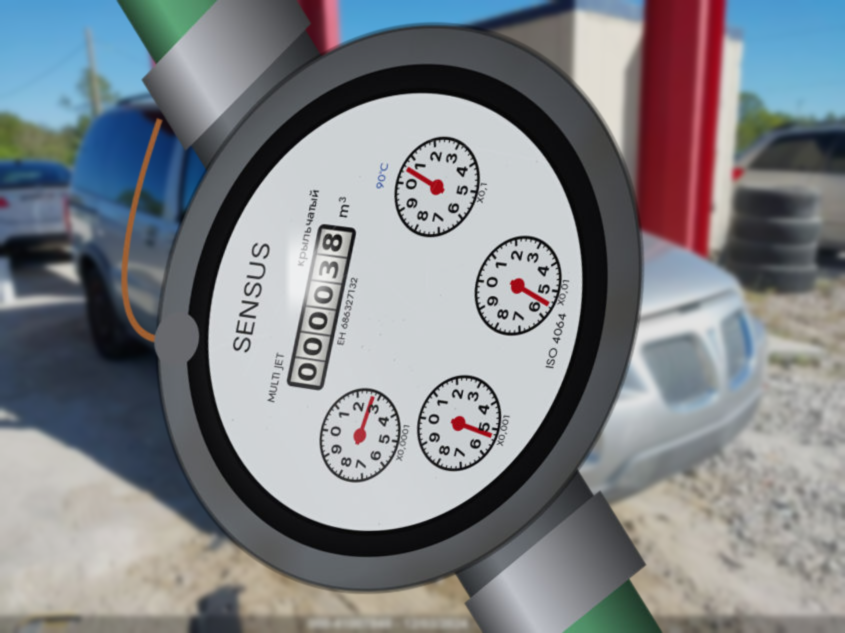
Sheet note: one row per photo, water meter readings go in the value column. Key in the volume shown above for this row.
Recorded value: 38.0552 m³
